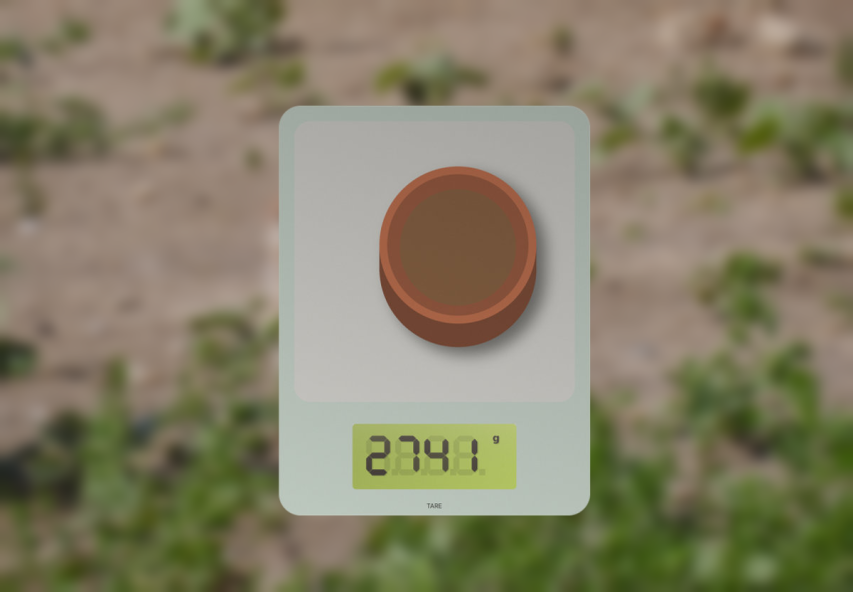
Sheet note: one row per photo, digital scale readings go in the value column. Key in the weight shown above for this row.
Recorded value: 2741 g
